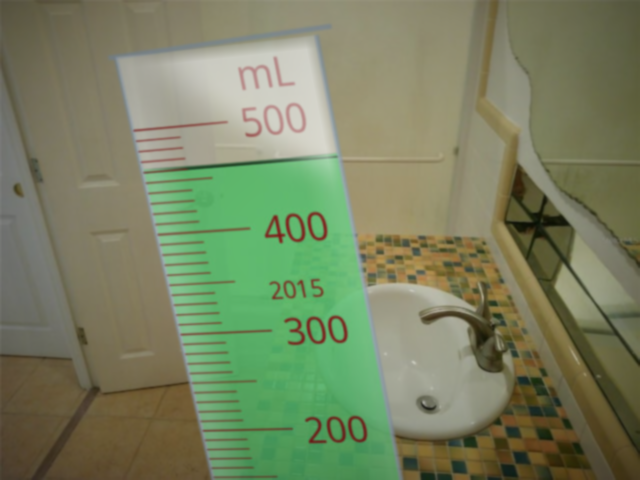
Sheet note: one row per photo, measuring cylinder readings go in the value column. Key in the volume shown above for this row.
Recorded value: 460 mL
